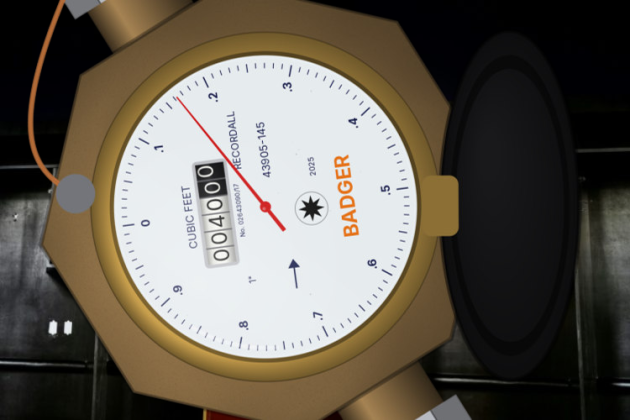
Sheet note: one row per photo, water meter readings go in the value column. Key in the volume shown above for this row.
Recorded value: 4000.16 ft³
